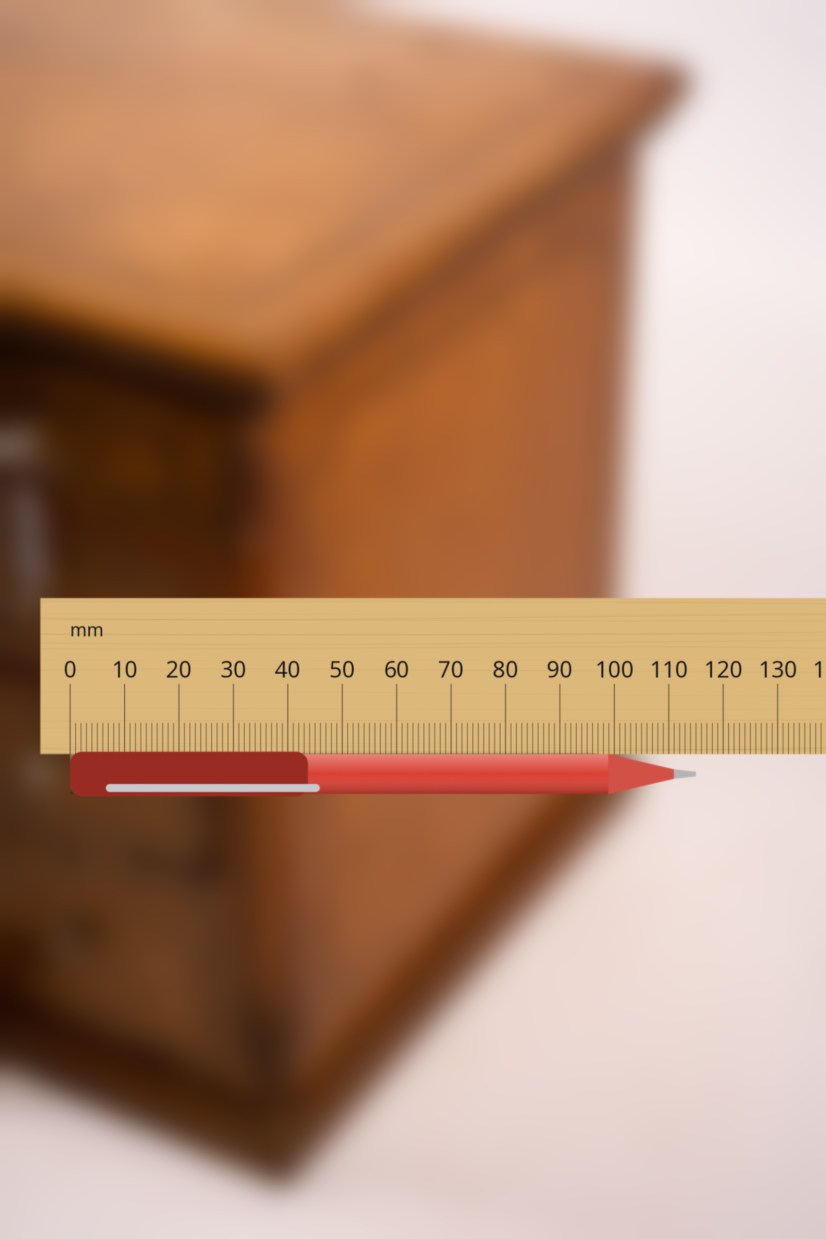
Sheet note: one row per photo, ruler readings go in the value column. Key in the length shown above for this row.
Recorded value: 115 mm
